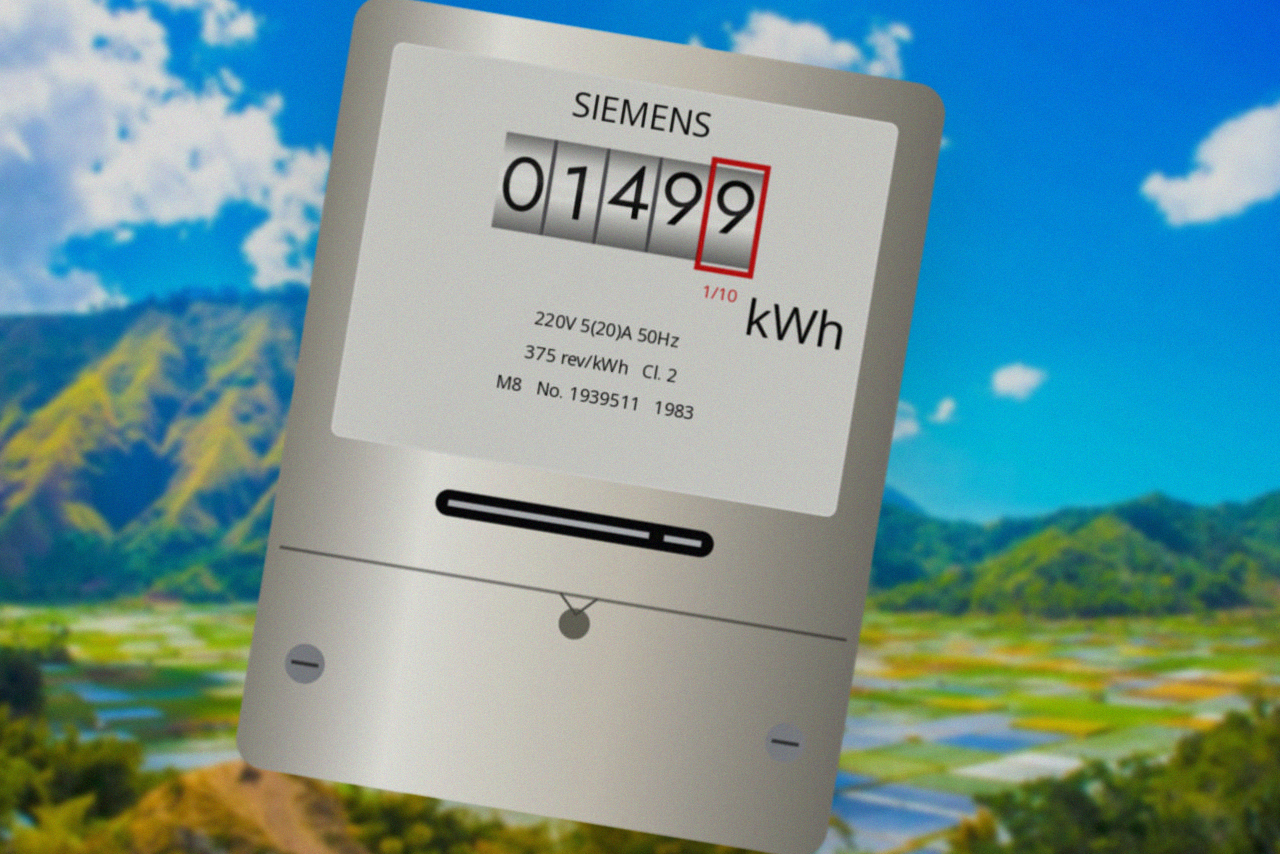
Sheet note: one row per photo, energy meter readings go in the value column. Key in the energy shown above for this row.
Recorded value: 149.9 kWh
